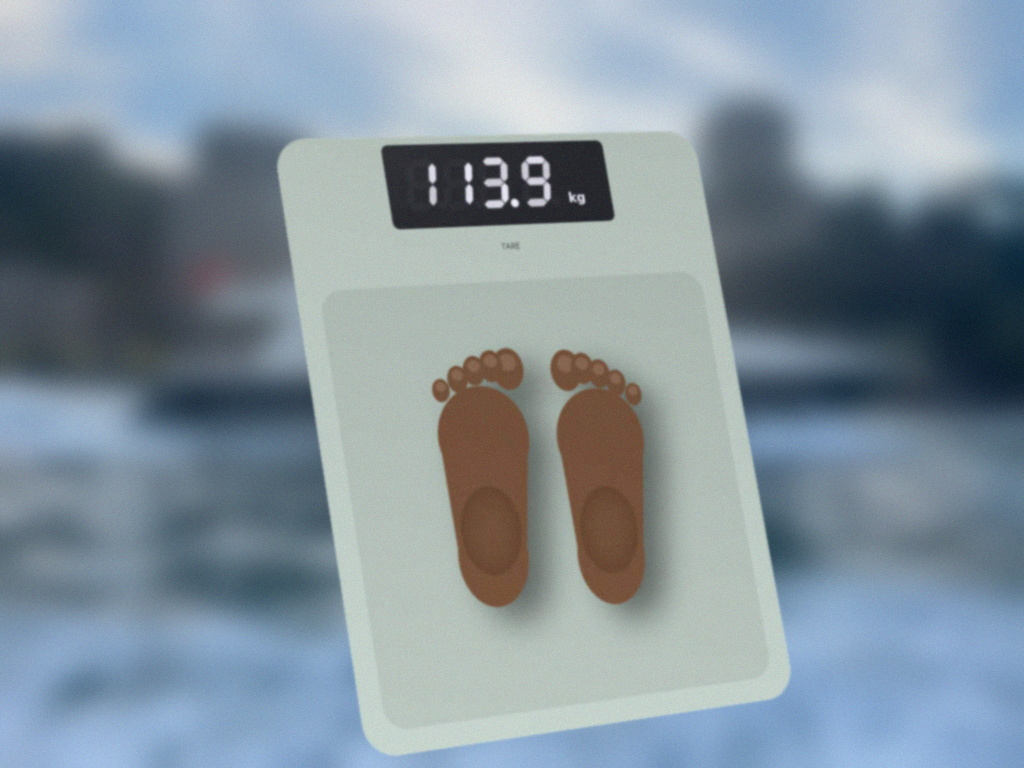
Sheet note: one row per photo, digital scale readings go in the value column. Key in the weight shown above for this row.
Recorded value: 113.9 kg
